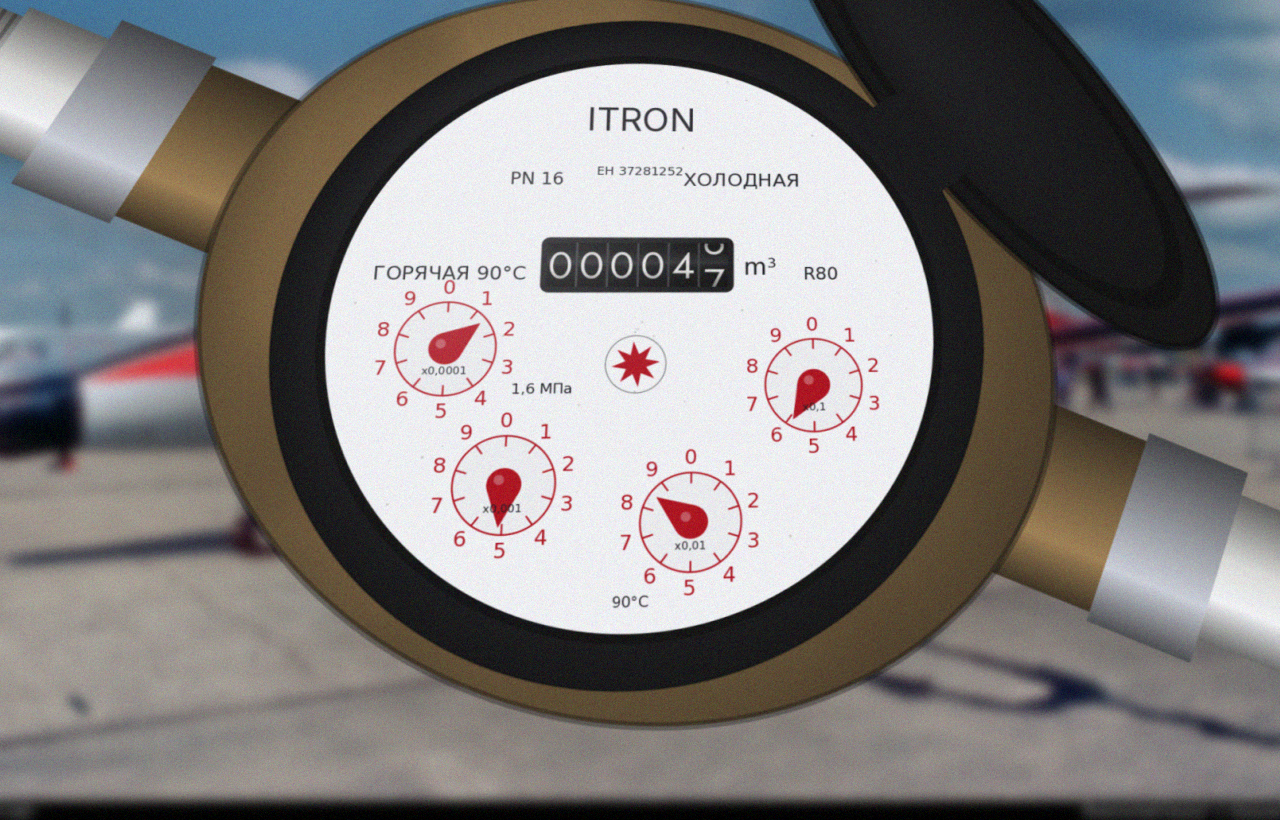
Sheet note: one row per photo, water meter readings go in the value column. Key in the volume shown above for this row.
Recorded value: 46.5851 m³
